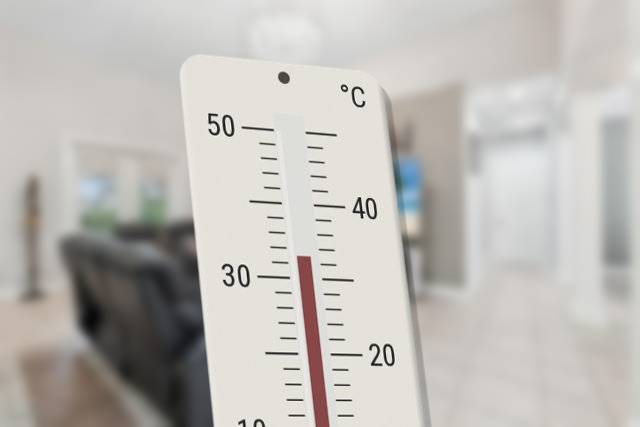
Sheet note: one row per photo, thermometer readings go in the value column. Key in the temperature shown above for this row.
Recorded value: 33 °C
